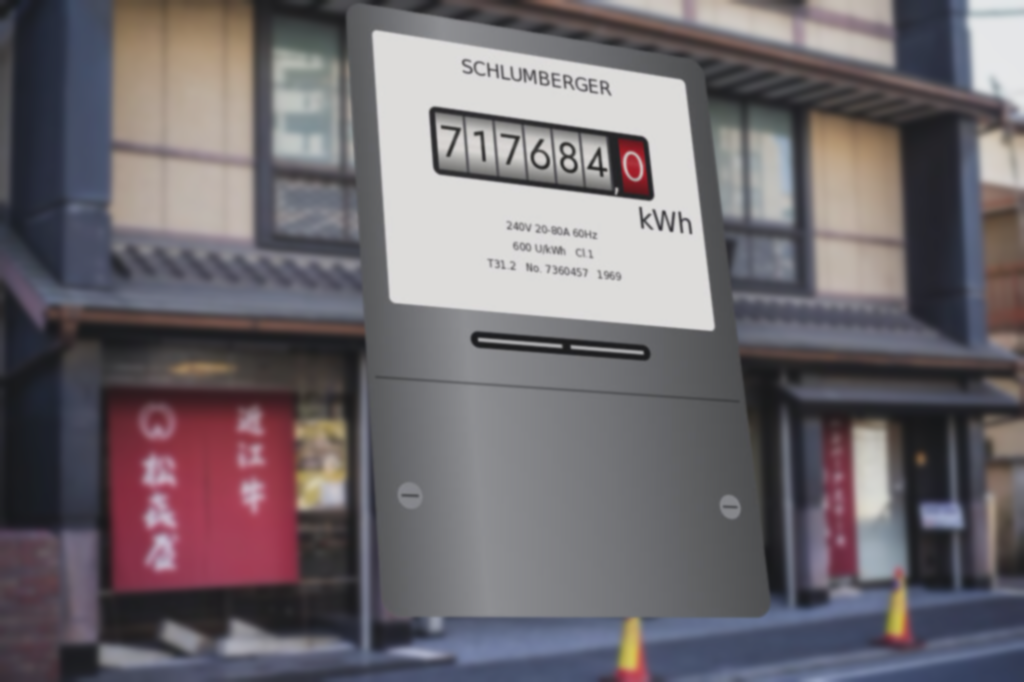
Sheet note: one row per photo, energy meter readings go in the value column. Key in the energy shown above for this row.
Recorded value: 717684.0 kWh
